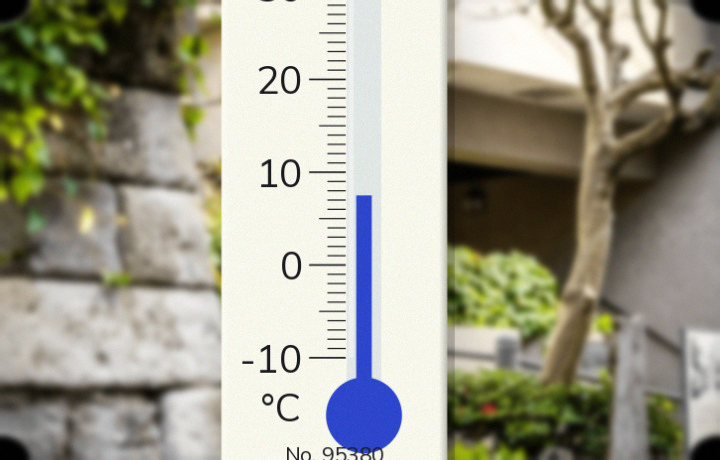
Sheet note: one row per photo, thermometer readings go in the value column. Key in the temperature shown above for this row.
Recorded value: 7.5 °C
